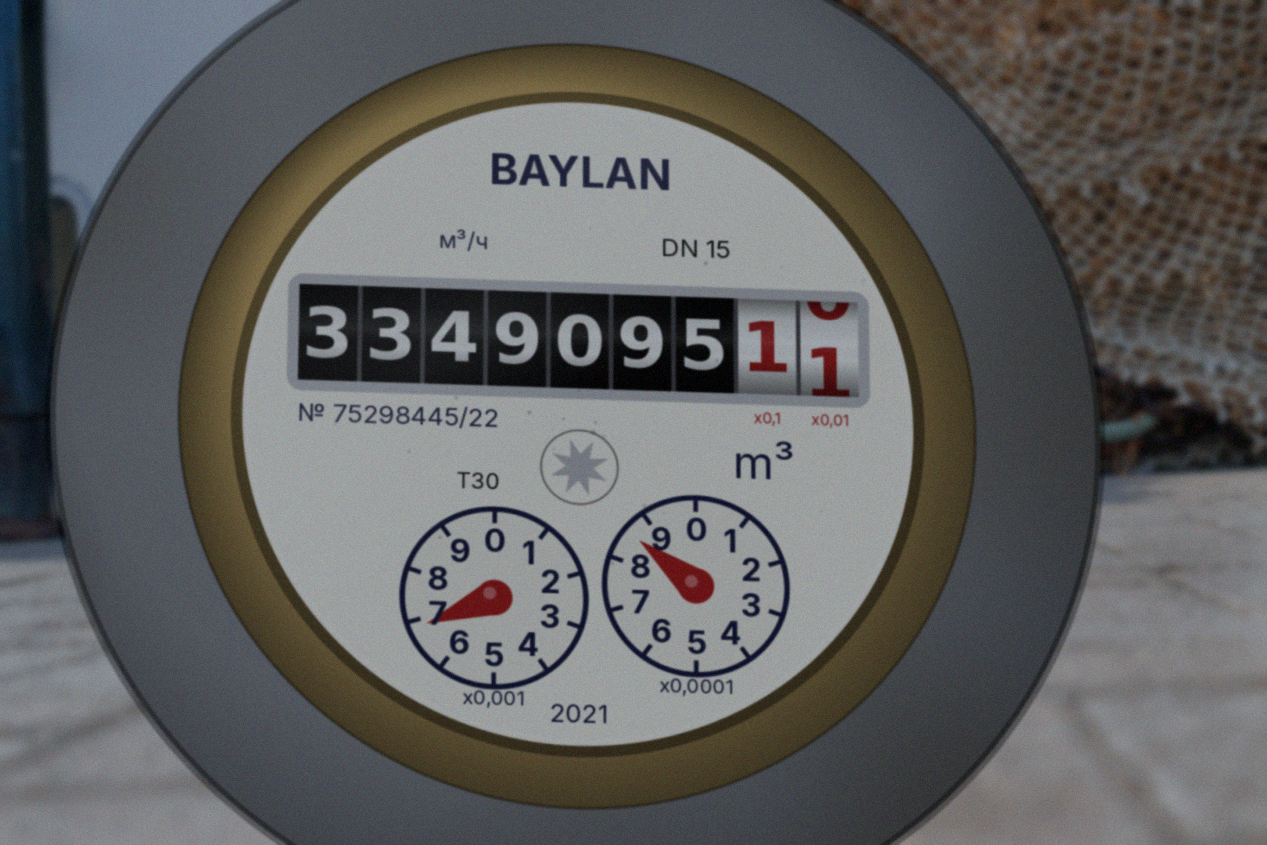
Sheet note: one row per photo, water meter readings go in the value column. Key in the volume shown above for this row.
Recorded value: 3349095.1068 m³
